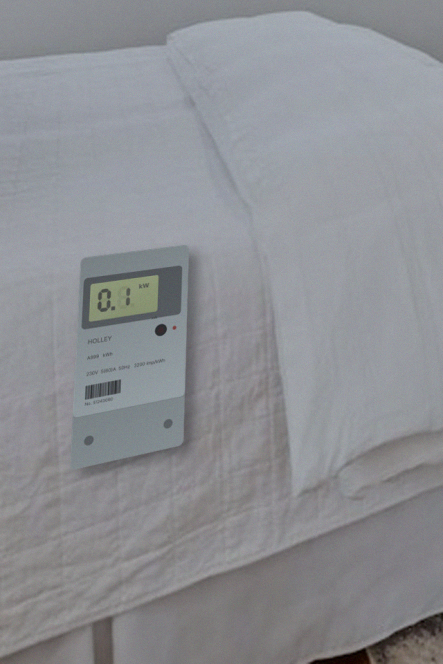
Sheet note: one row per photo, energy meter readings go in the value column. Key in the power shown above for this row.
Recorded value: 0.1 kW
